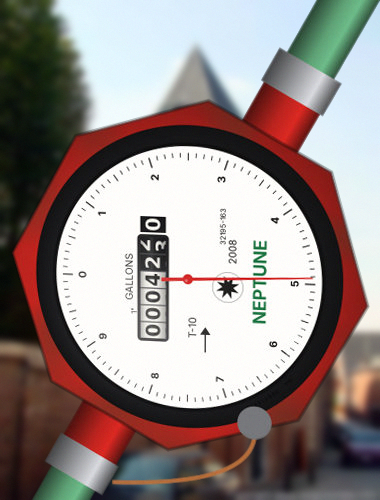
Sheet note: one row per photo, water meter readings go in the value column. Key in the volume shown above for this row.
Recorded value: 4224.9 gal
